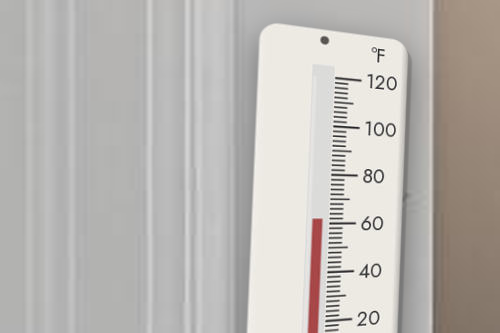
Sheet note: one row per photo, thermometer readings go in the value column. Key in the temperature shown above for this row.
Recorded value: 62 °F
